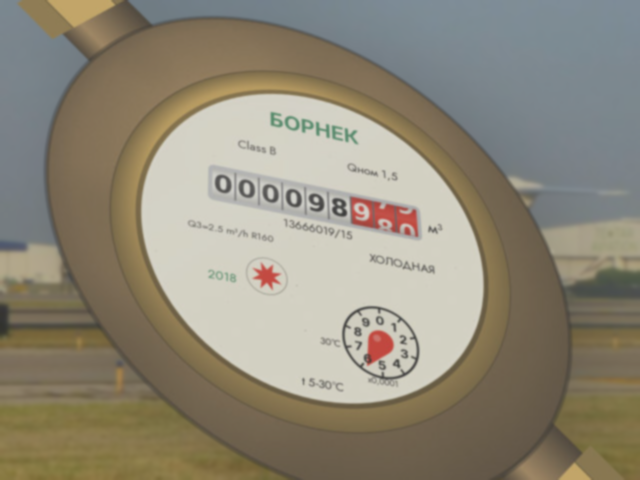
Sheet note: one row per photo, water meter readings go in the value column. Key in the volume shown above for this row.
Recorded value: 98.9795 m³
